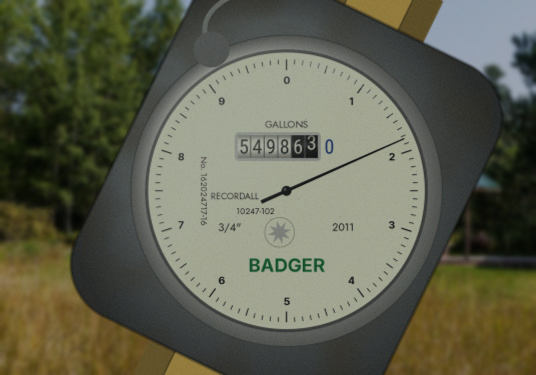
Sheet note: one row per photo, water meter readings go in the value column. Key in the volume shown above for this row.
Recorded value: 5498631.8 gal
